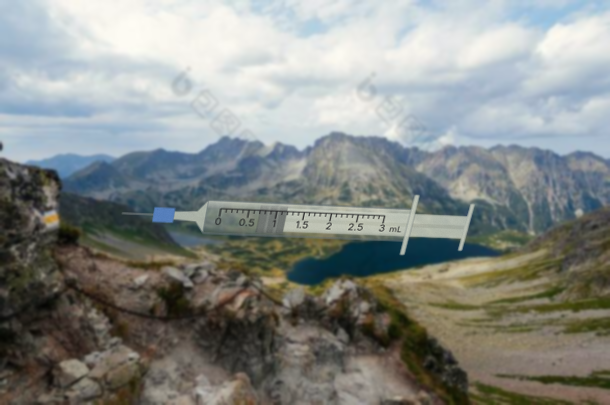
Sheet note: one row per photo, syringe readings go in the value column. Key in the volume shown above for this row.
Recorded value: 0.7 mL
